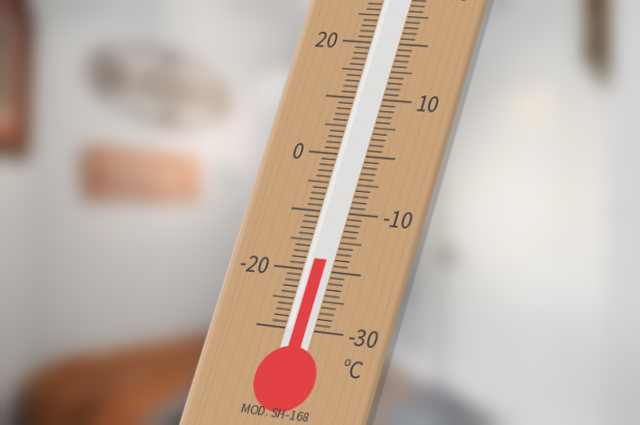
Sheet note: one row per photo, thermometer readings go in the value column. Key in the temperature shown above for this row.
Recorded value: -18 °C
